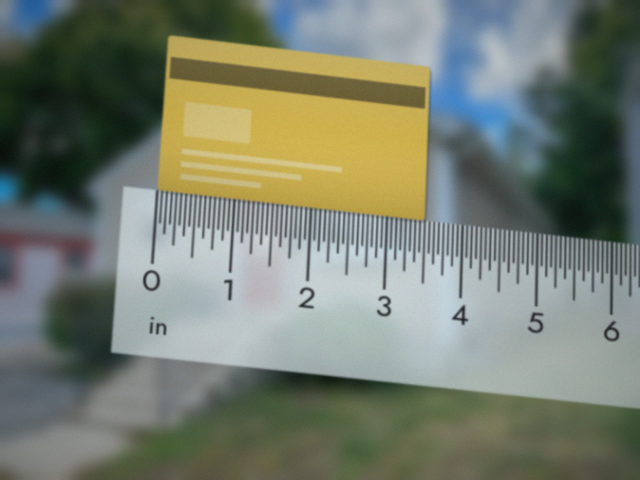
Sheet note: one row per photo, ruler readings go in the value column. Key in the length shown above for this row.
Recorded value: 3.5 in
